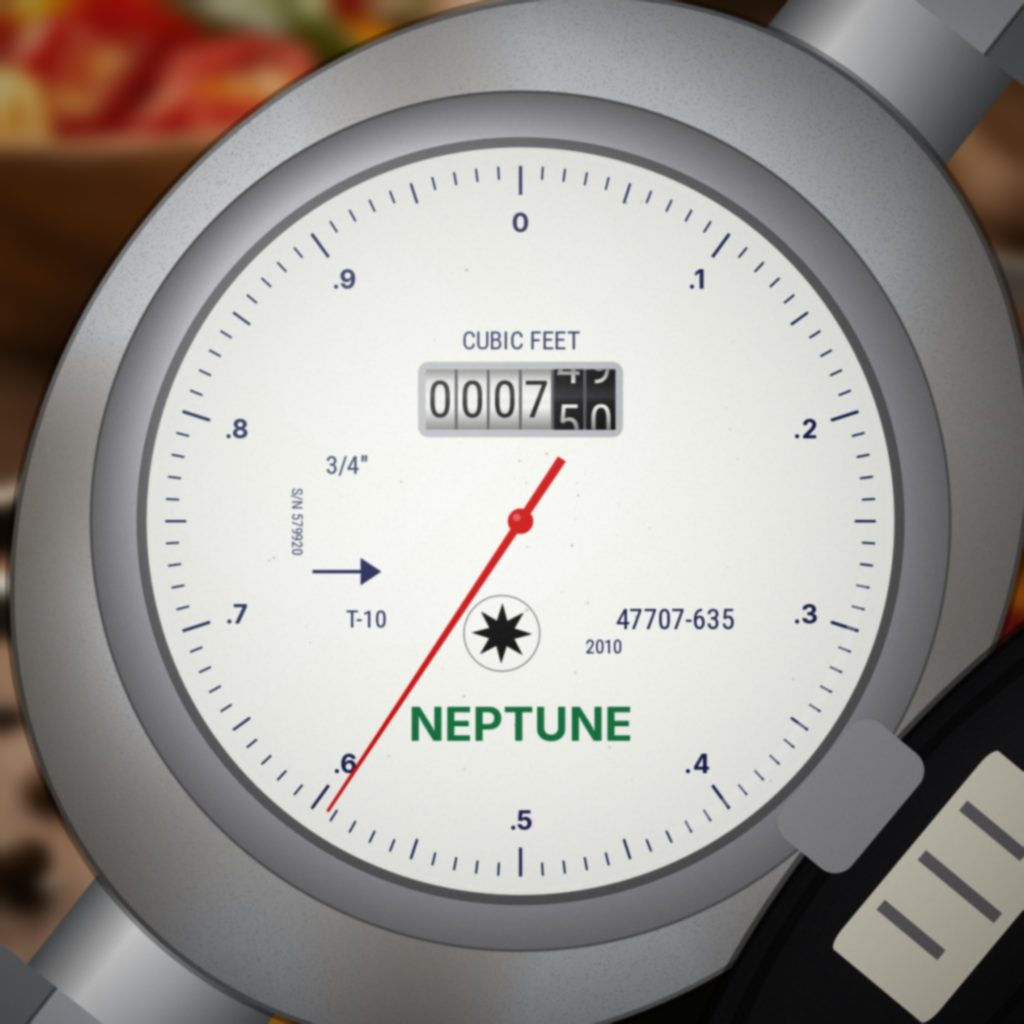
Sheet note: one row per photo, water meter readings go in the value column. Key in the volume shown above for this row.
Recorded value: 749.59 ft³
